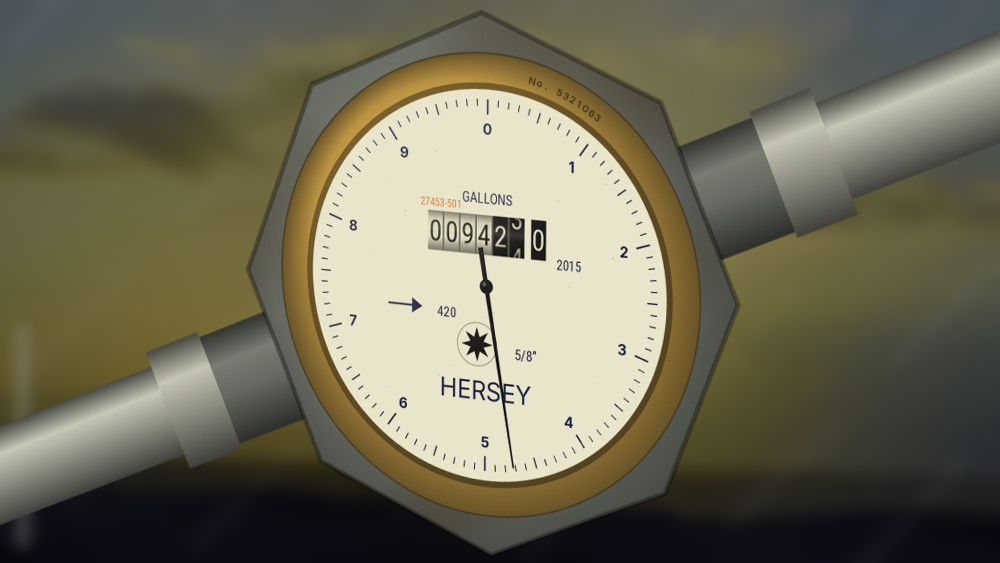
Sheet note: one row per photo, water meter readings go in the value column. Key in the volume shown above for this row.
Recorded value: 94234.7 gal
